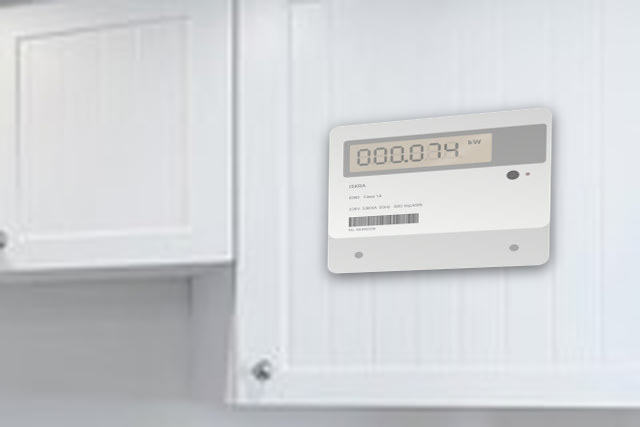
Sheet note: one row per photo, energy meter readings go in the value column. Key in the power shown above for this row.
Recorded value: 0.074 kW
